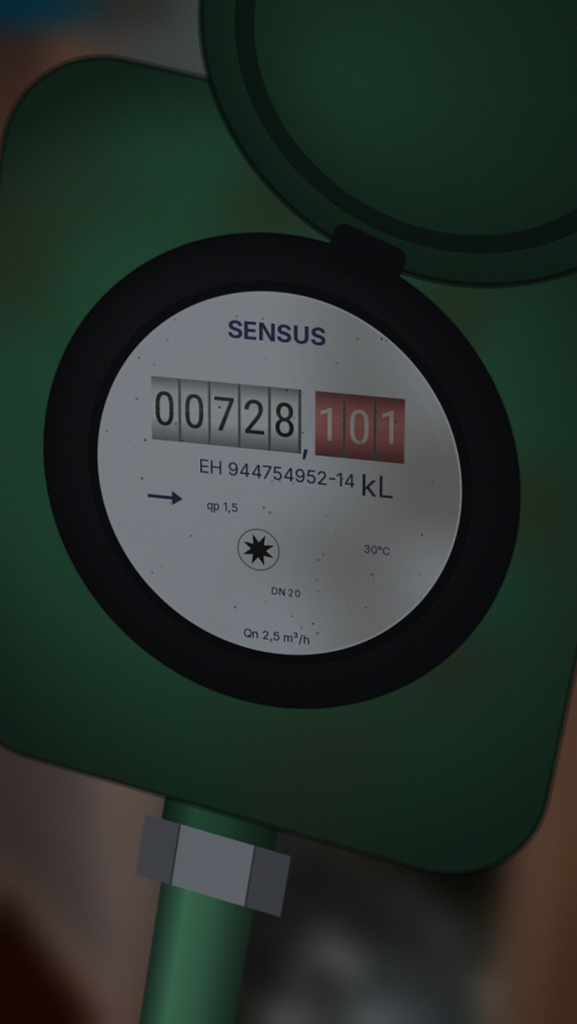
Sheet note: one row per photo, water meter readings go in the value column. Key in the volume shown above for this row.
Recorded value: 728.101 kL
